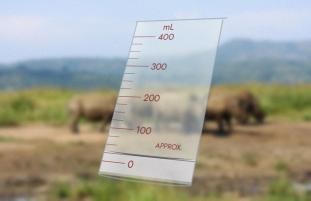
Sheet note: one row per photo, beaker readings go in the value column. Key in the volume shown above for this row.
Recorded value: 25 mL
